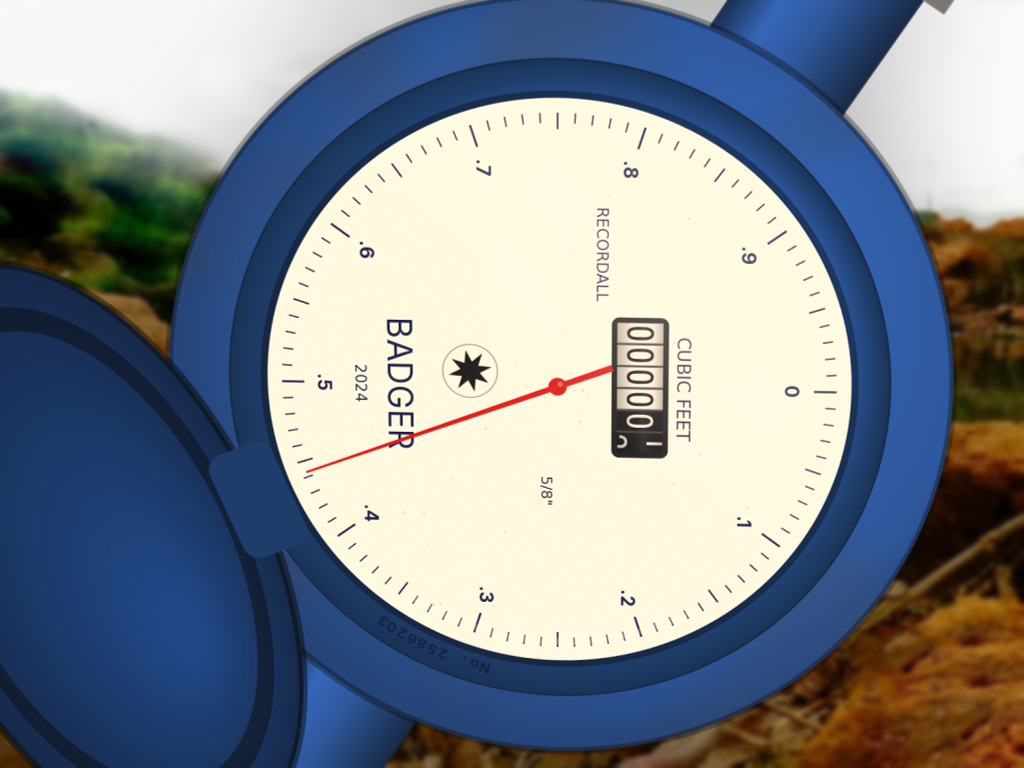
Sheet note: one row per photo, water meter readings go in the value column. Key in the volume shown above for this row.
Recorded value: 1.44 ft³
